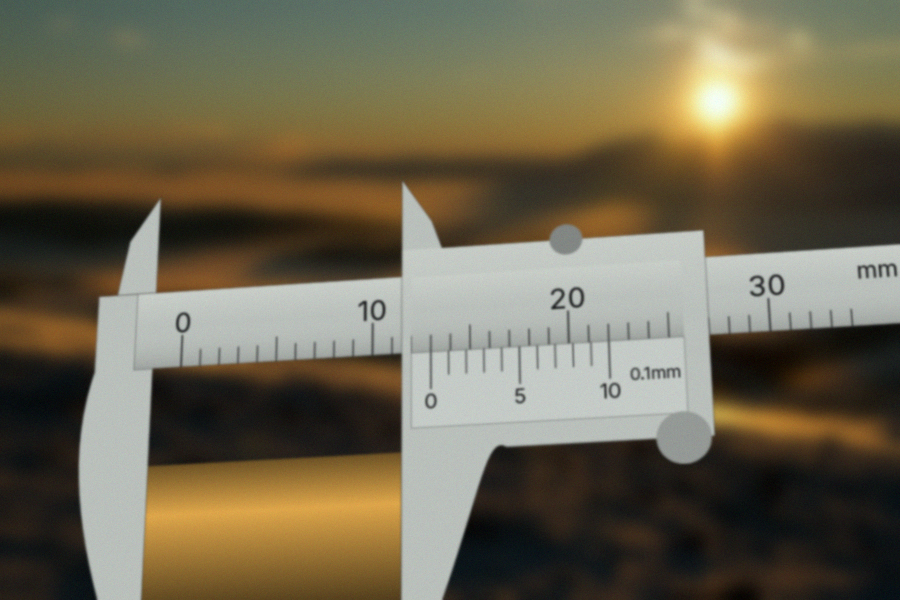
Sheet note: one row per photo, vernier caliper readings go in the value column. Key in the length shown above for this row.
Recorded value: 13.0 mm
